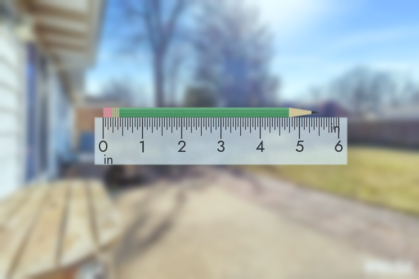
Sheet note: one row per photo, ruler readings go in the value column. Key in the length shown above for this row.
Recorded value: 5.5 in
